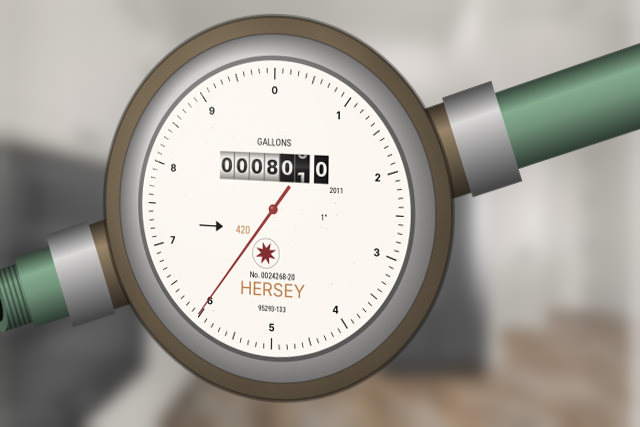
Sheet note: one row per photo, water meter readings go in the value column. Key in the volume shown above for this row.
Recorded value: 8006.0 gal
